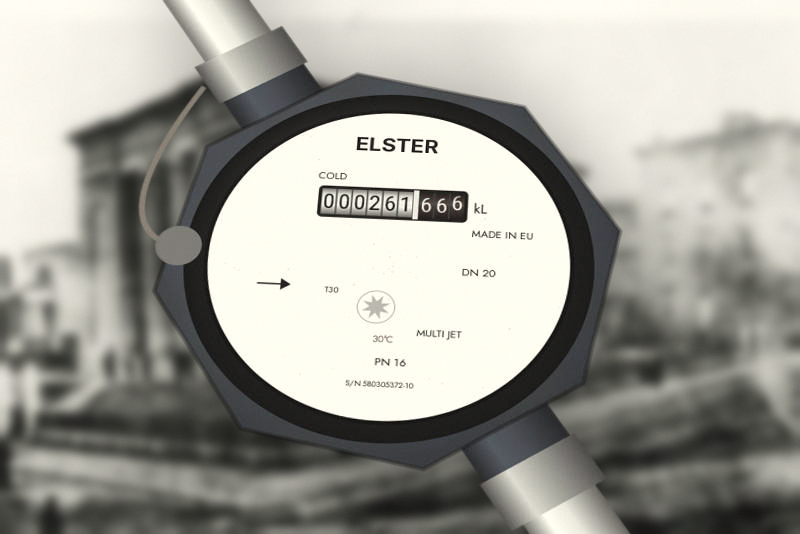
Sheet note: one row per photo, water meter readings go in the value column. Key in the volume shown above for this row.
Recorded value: 261.666 kL
